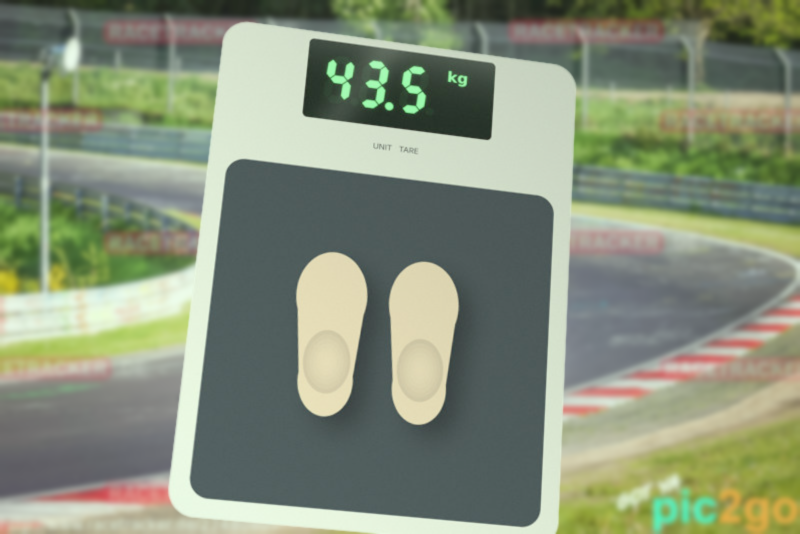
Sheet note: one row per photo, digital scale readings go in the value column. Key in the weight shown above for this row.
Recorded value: 43.5 kg
